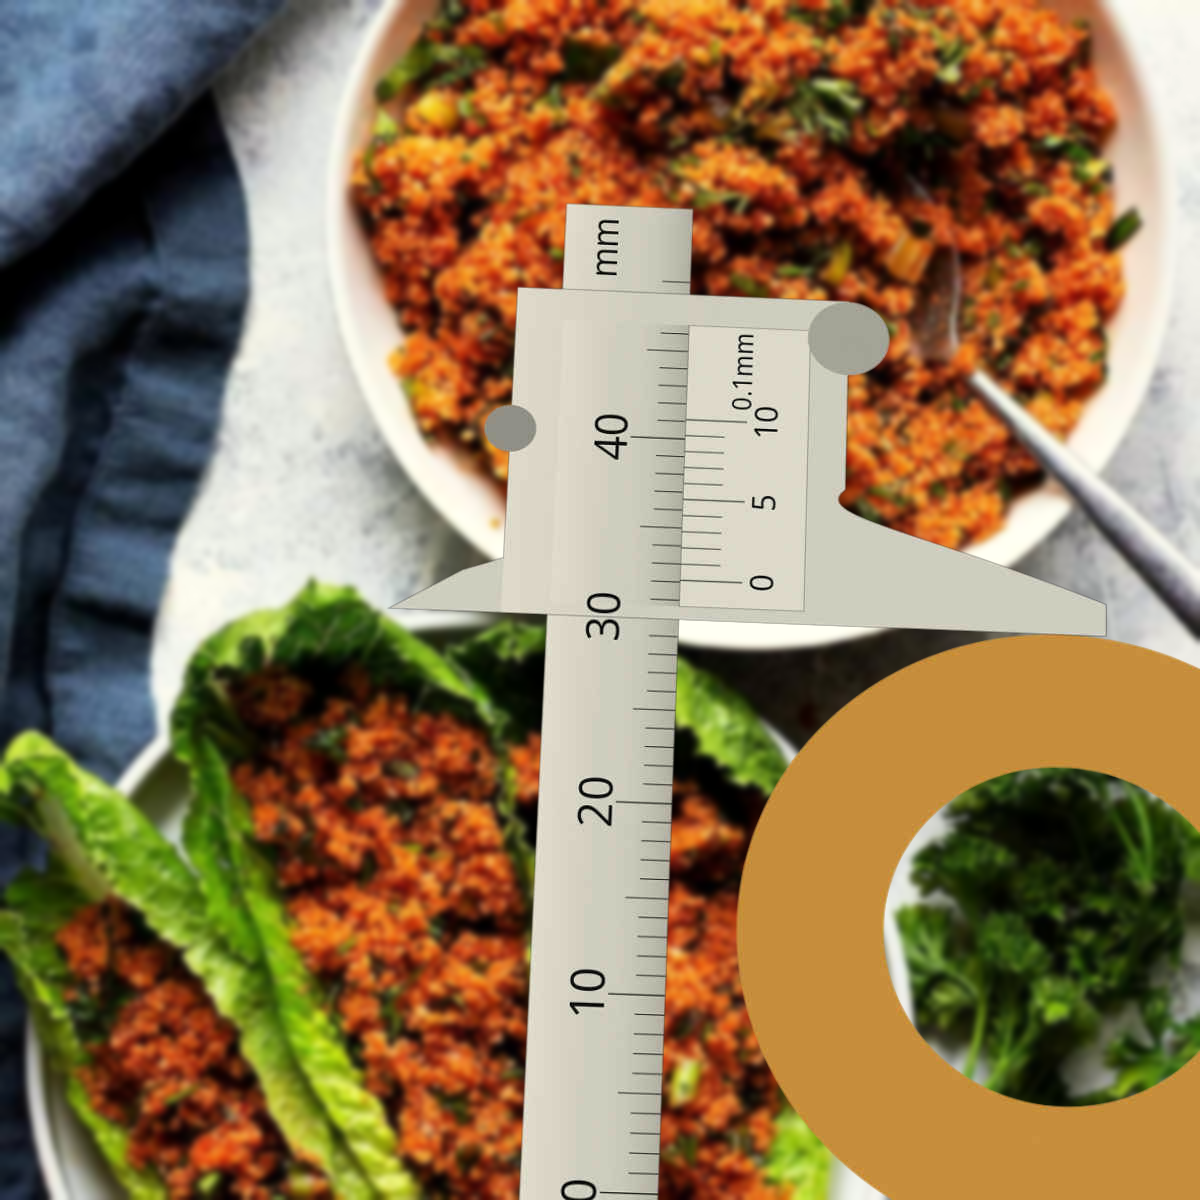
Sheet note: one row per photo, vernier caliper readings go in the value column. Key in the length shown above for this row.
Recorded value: 32.1 mm
